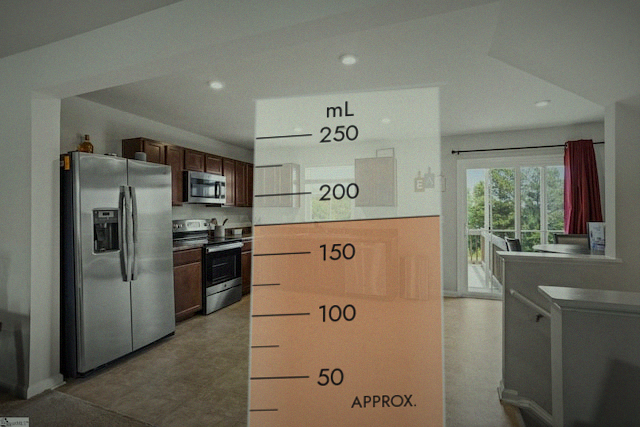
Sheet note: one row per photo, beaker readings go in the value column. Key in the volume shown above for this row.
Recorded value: 175 mL
